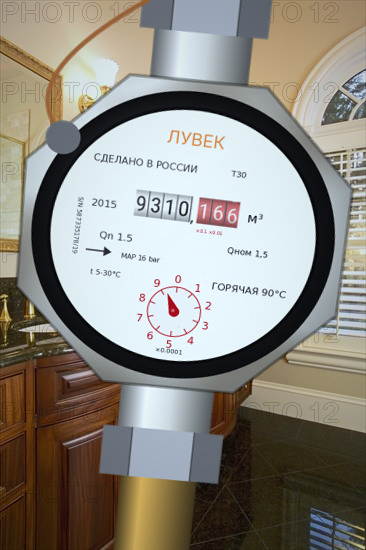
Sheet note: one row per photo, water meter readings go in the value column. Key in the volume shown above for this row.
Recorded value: 9310.1659 m³
